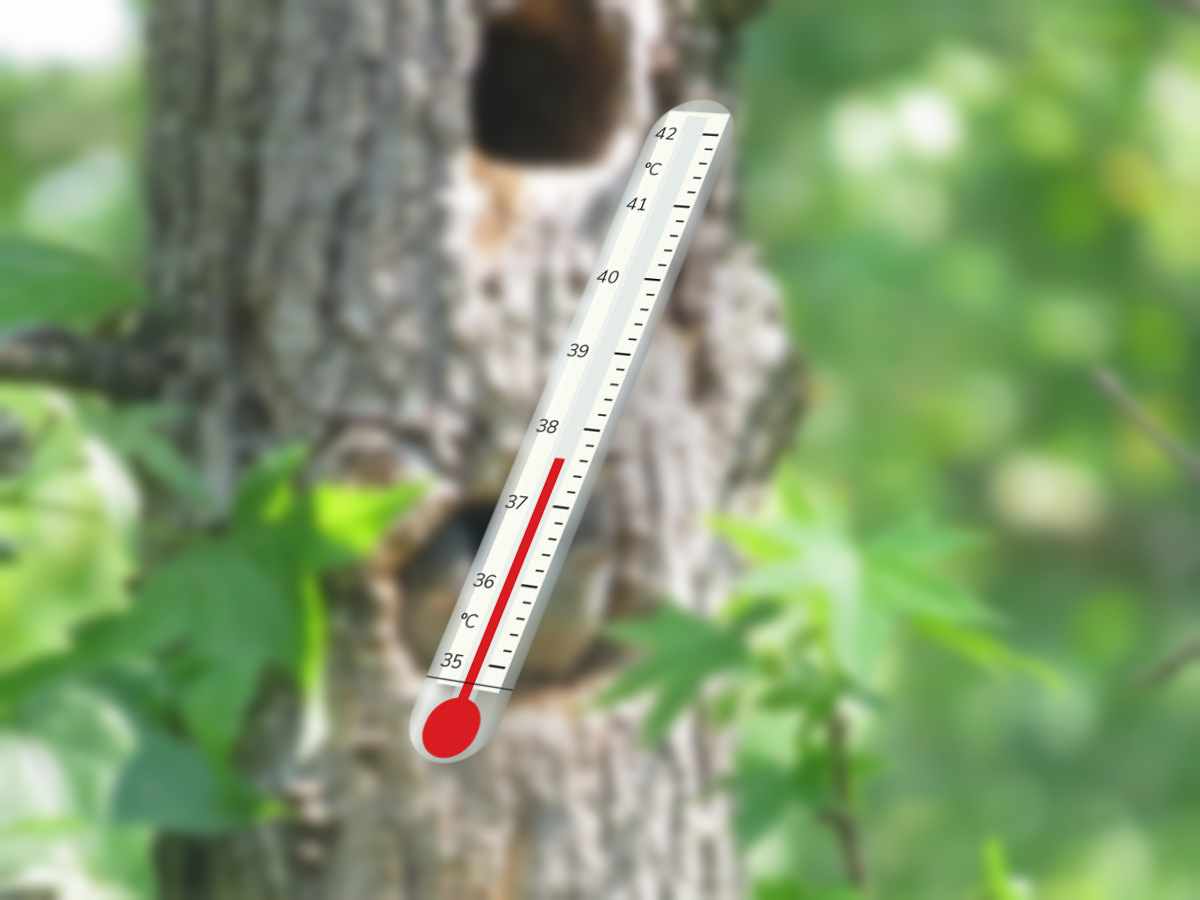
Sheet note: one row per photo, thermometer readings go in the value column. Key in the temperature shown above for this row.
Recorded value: 37.6 °C
